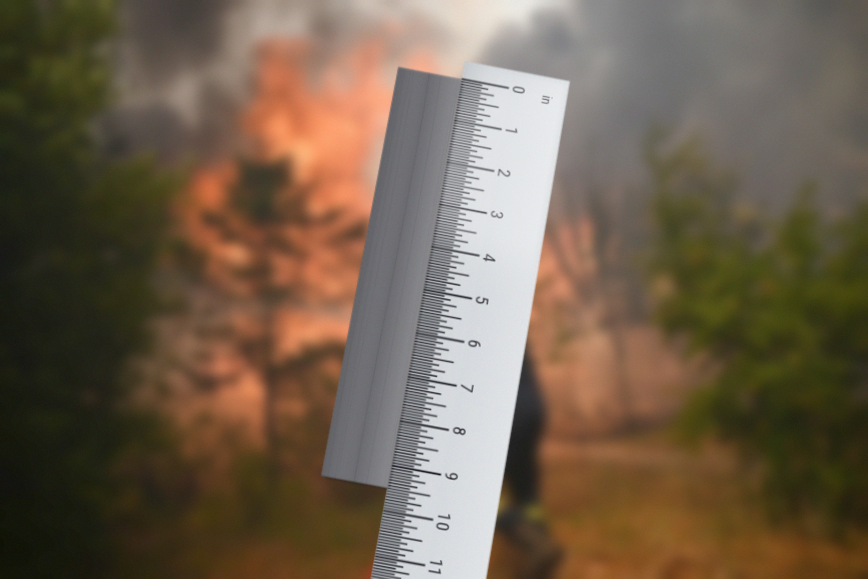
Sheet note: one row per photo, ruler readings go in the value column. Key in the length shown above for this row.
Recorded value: 9.5 in
